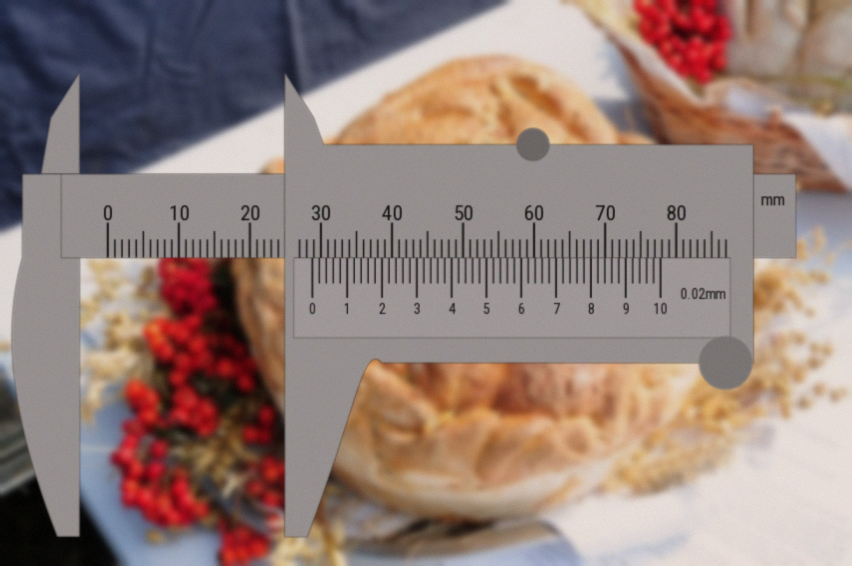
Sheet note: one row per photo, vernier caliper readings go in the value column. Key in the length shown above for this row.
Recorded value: 28.8 mm
